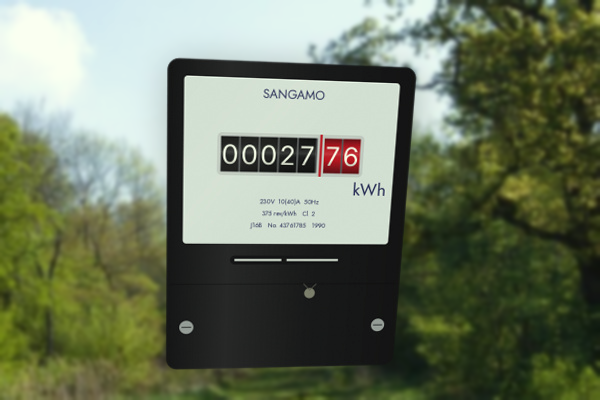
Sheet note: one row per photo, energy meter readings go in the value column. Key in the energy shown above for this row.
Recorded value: 27.76 kWh
